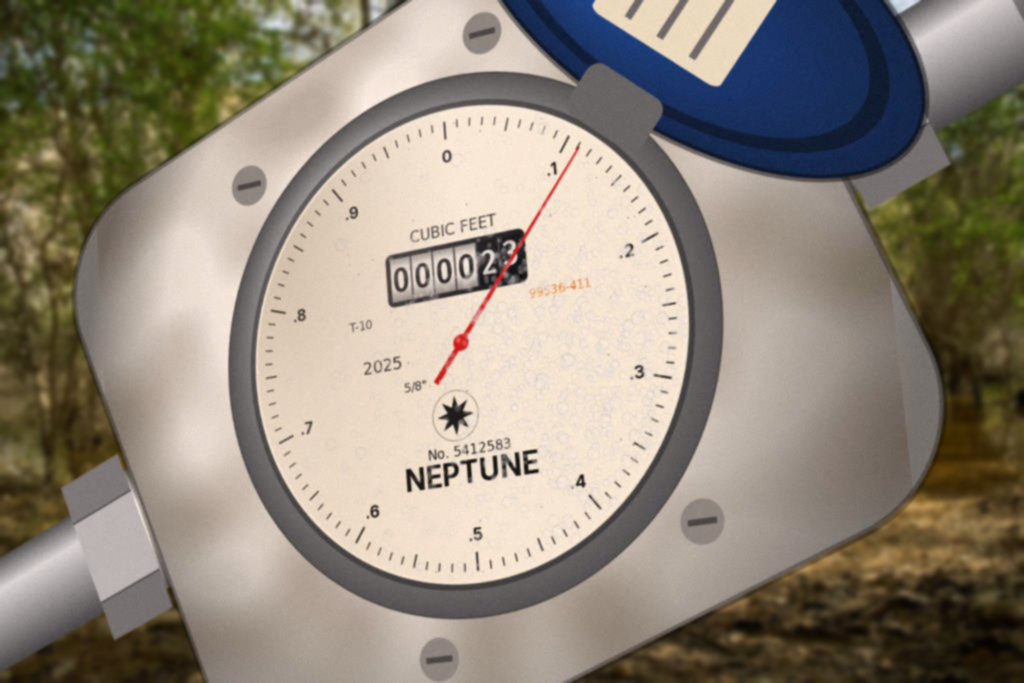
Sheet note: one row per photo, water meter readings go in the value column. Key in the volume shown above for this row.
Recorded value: 23.11 ft³
